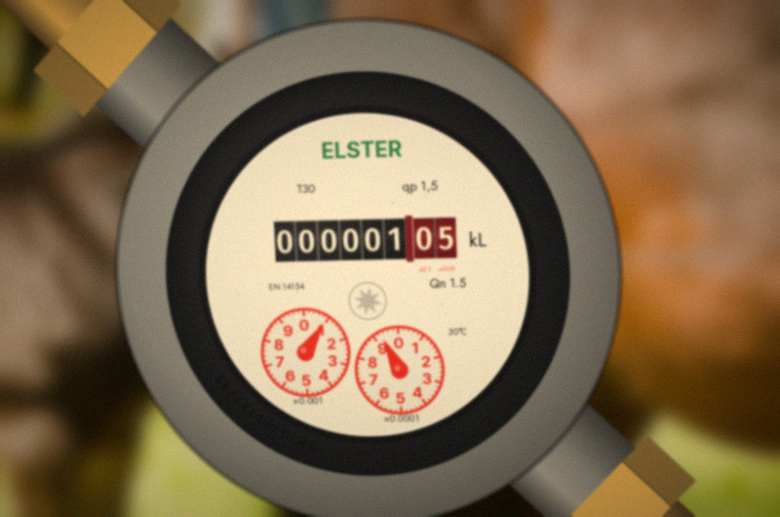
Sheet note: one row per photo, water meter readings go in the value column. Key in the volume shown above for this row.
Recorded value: 1.0509 kL
